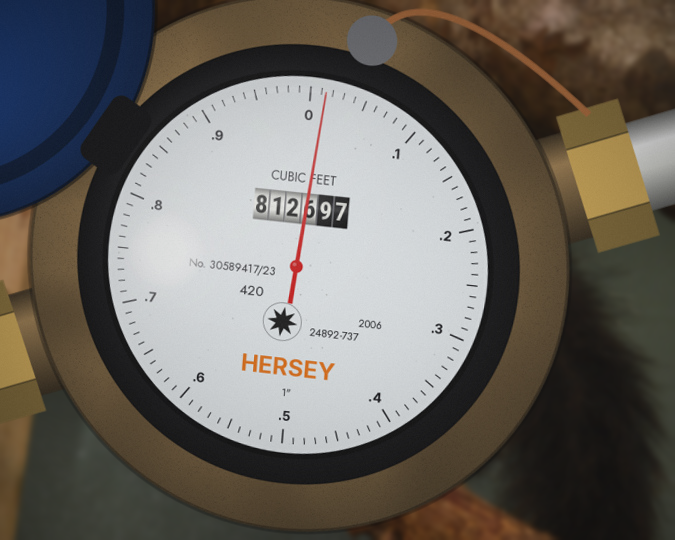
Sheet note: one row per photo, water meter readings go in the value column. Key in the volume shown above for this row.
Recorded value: 812697.01 ft³
